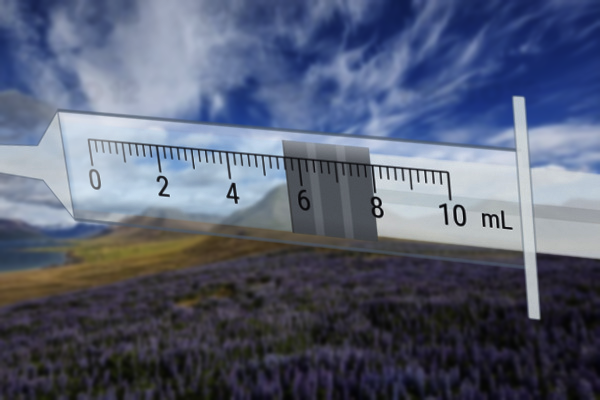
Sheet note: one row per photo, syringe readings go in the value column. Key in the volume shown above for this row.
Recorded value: 5.6 mL
